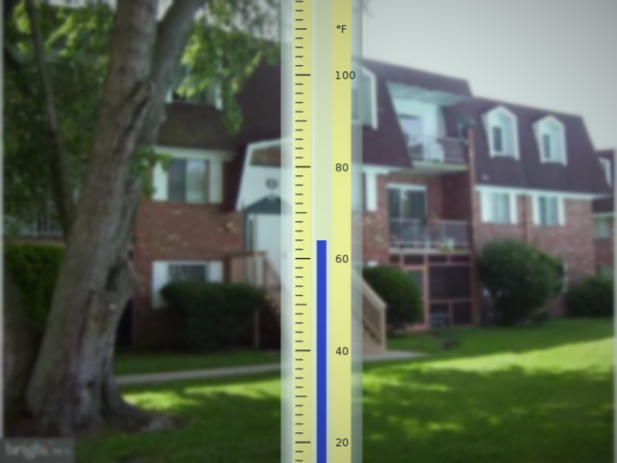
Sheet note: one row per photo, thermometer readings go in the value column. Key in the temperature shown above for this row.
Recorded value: 64 °F
